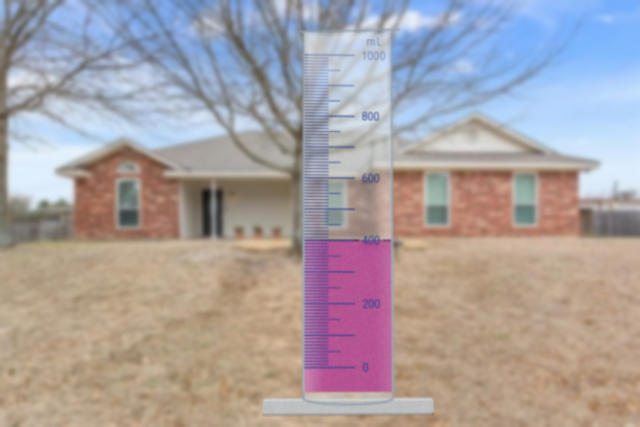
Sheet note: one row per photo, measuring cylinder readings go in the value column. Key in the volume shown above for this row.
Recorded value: 400 mL
